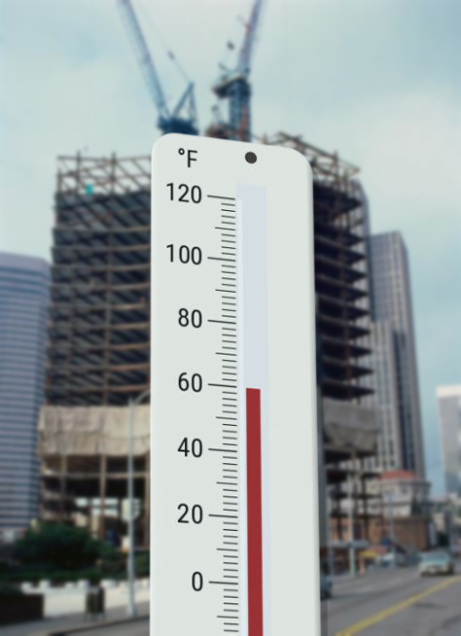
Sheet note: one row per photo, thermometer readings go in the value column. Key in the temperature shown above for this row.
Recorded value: 60 °F
